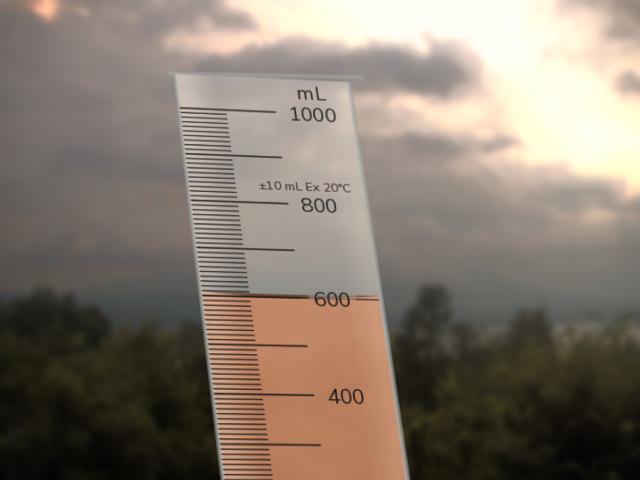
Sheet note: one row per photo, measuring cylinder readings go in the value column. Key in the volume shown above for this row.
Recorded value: 600 mL
